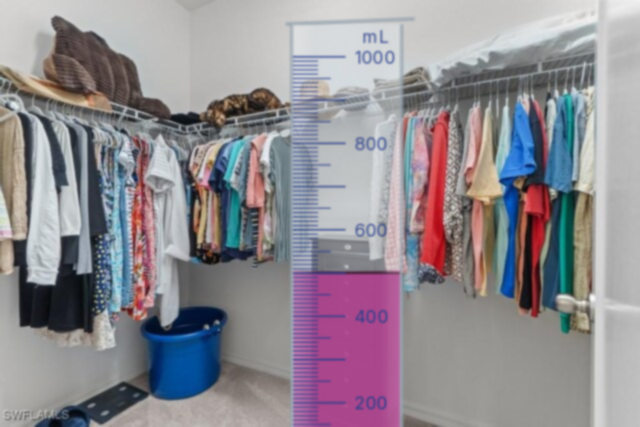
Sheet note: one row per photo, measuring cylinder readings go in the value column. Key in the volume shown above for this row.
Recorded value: 500 mL
